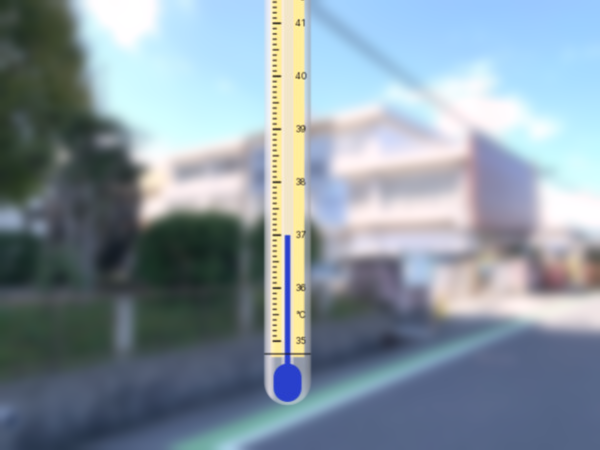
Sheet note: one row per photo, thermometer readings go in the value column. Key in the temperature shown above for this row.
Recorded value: 37 °C
